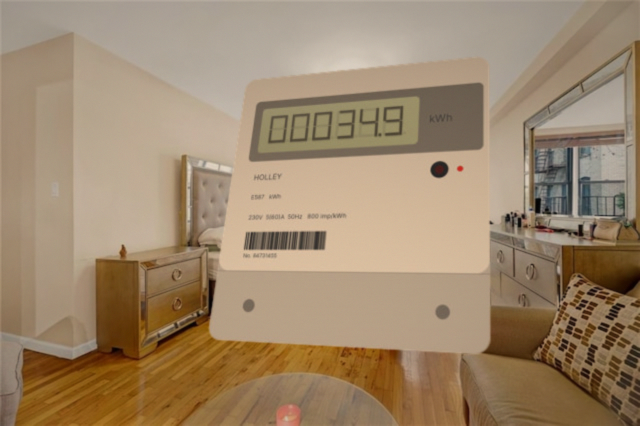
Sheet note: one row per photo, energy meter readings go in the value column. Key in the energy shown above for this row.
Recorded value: 34.9 kWh
